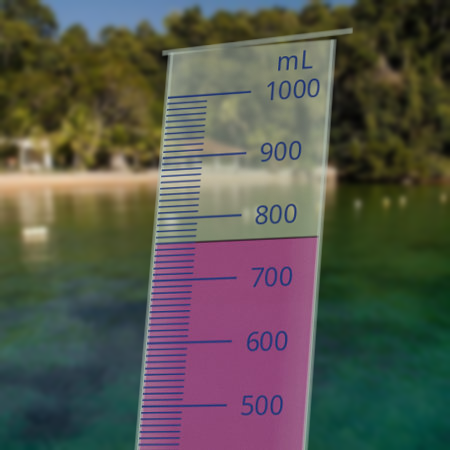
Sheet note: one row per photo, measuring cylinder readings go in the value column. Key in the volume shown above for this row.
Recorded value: 760 mL
